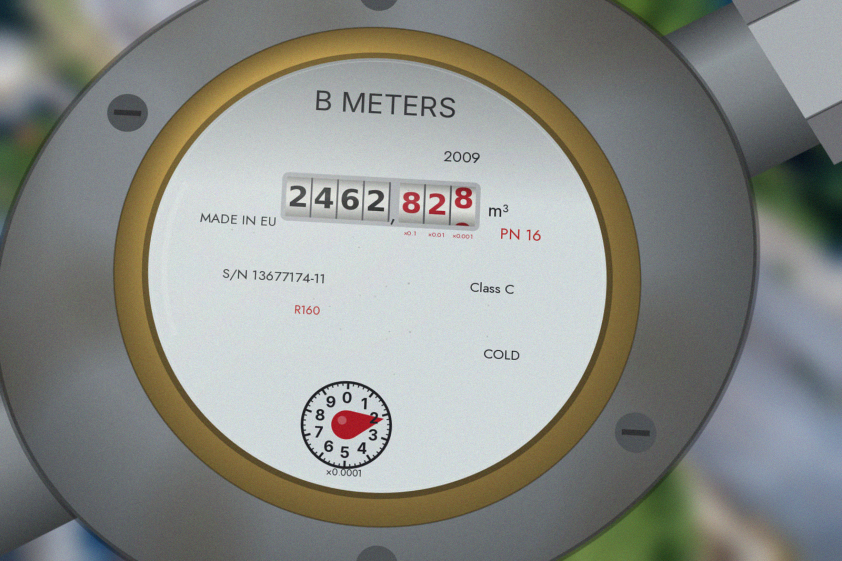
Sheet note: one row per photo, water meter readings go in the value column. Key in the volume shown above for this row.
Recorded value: 2462.8282 m³
